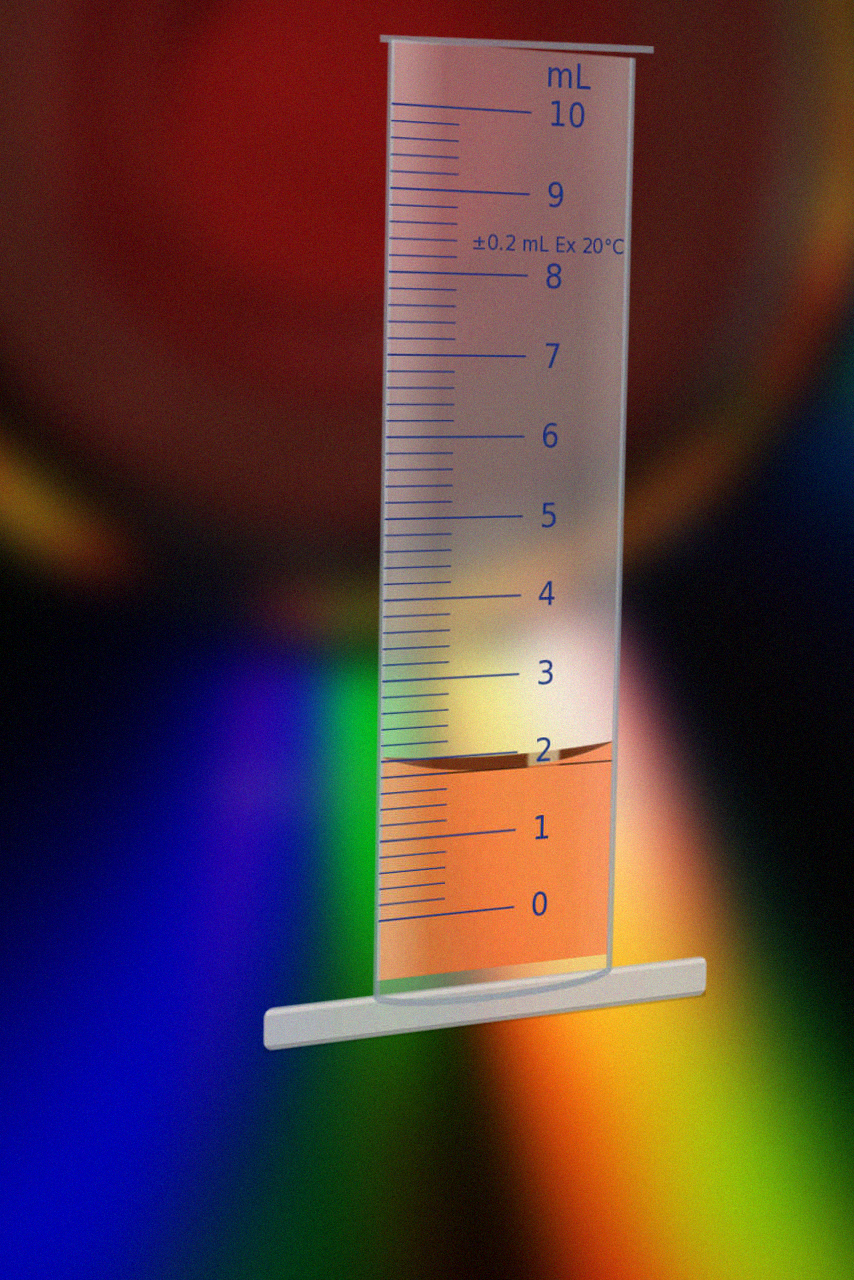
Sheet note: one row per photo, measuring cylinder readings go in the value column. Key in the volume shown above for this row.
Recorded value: 1.8 mL
